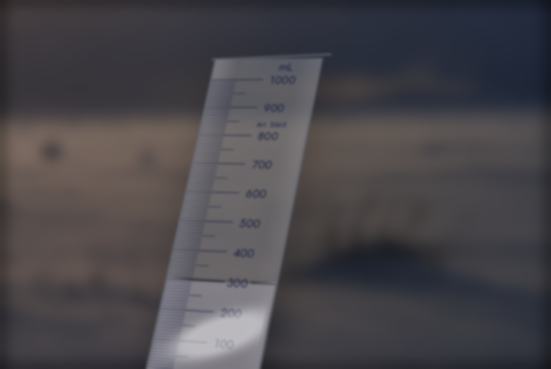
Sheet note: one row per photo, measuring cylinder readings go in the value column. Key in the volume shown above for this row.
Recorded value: 300 mL
